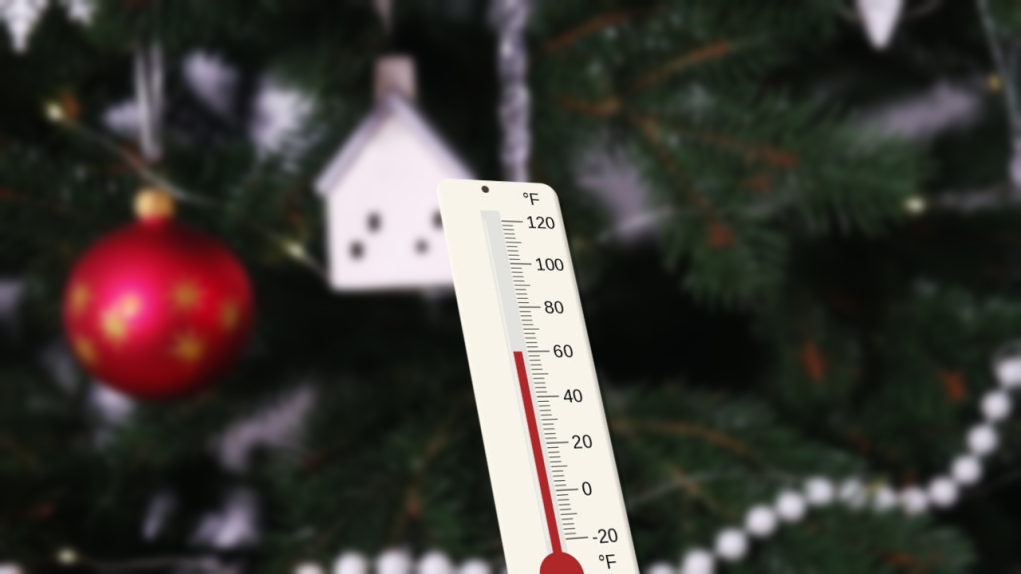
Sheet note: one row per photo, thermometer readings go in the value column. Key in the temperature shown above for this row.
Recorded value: 60 °F
